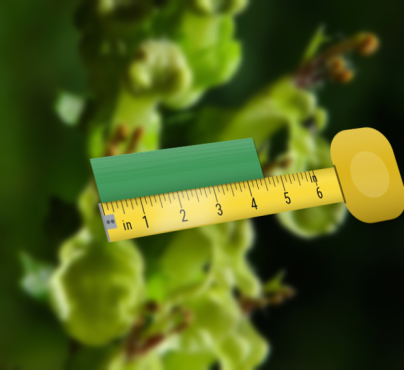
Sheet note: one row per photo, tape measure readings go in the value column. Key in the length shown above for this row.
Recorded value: 4.5 in
